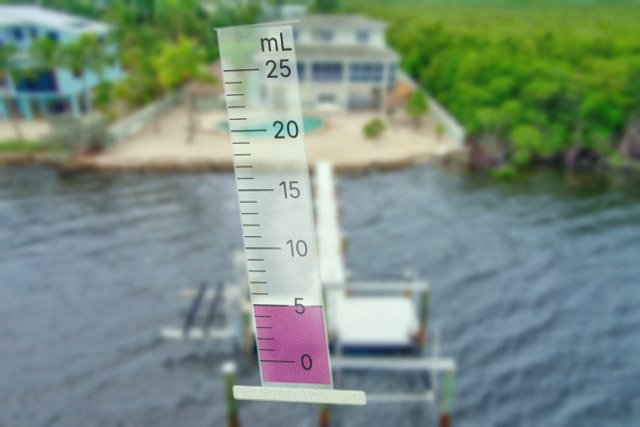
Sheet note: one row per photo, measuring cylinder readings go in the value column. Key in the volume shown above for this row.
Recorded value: 5 mL
